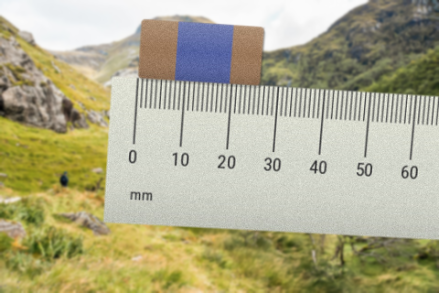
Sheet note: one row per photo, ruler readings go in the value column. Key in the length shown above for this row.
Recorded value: 26 mm
